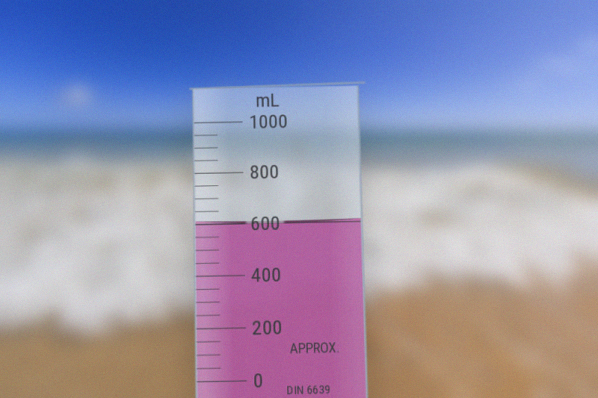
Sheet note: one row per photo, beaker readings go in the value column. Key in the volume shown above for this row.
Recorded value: 600 mL
